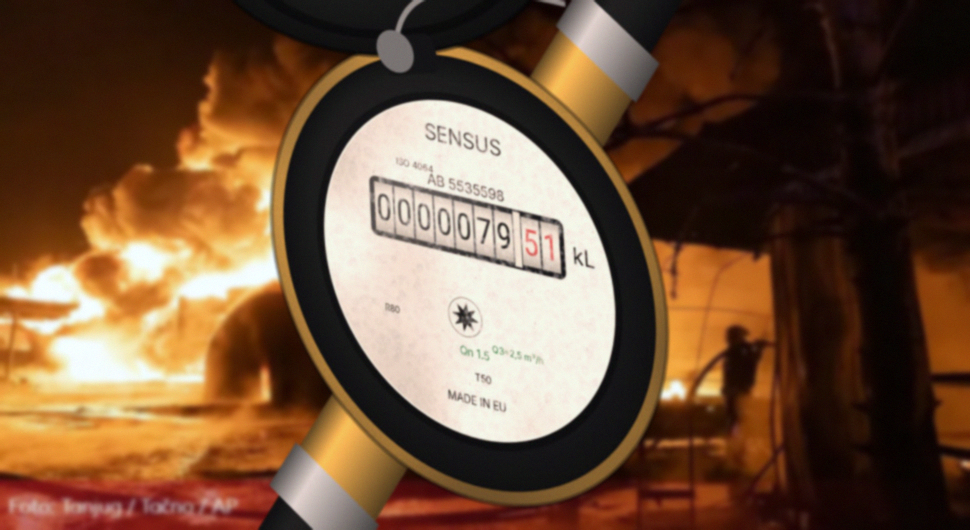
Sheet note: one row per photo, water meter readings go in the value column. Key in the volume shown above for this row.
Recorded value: 79.51 kL
